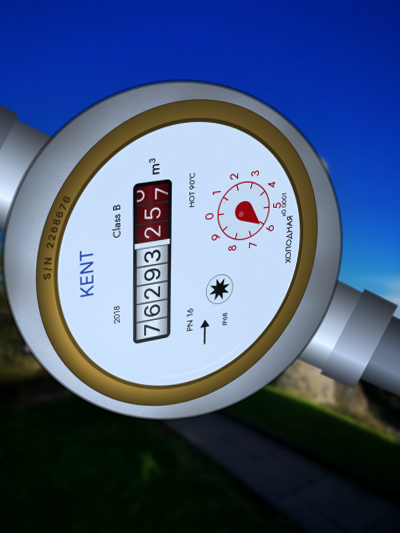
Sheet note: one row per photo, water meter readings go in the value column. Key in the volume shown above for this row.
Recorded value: 76293.2566 m³
